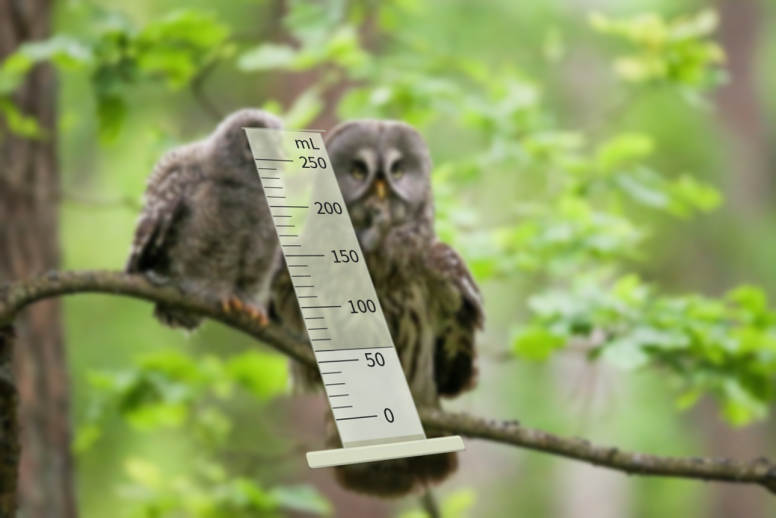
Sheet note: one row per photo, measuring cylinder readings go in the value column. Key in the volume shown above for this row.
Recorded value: 60 mL
